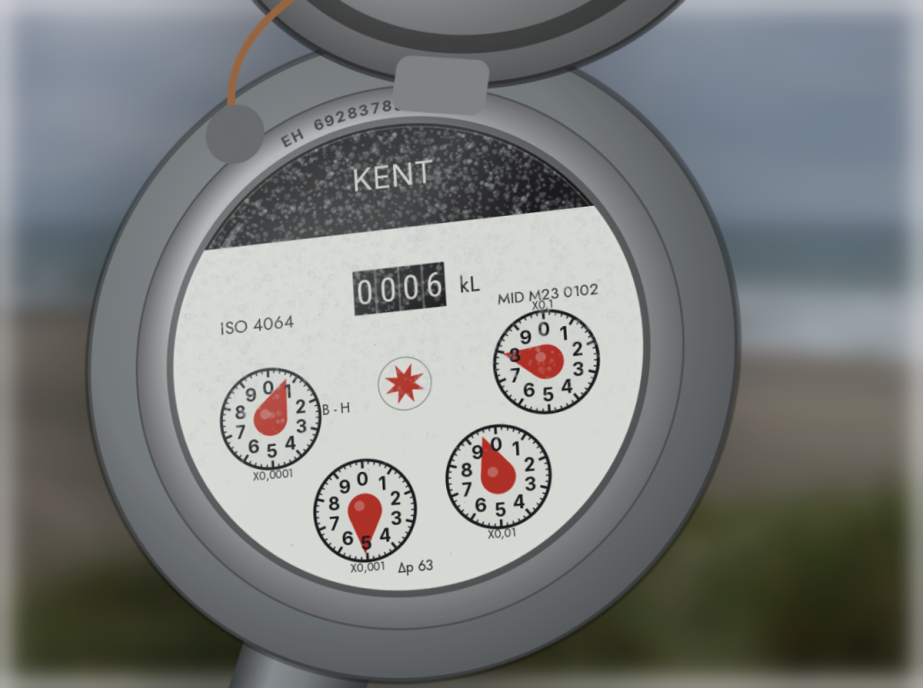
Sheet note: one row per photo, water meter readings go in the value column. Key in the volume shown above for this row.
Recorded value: 6.7950 kL
